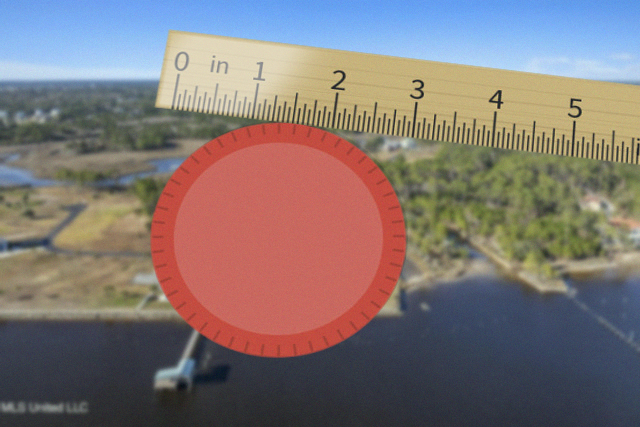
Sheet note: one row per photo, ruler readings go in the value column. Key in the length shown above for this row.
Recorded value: 3.0625 in
